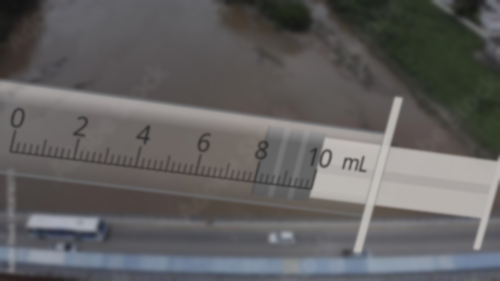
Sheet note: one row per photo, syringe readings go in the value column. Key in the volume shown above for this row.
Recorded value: 8 mL
